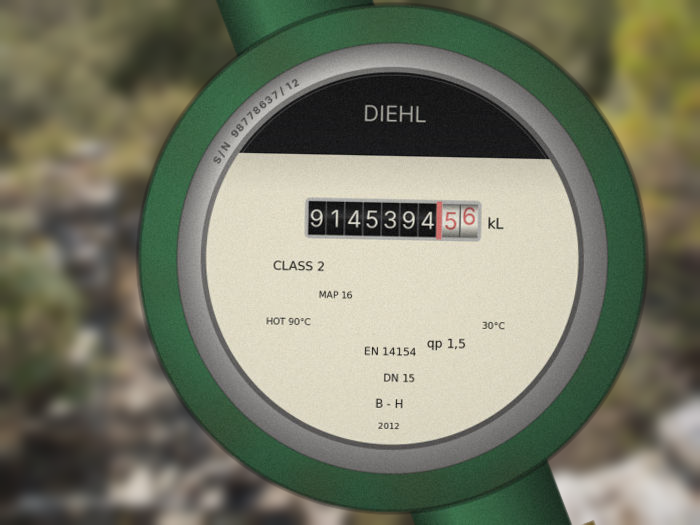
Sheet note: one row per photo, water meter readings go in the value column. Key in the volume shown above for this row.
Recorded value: 9145394.56 kL
